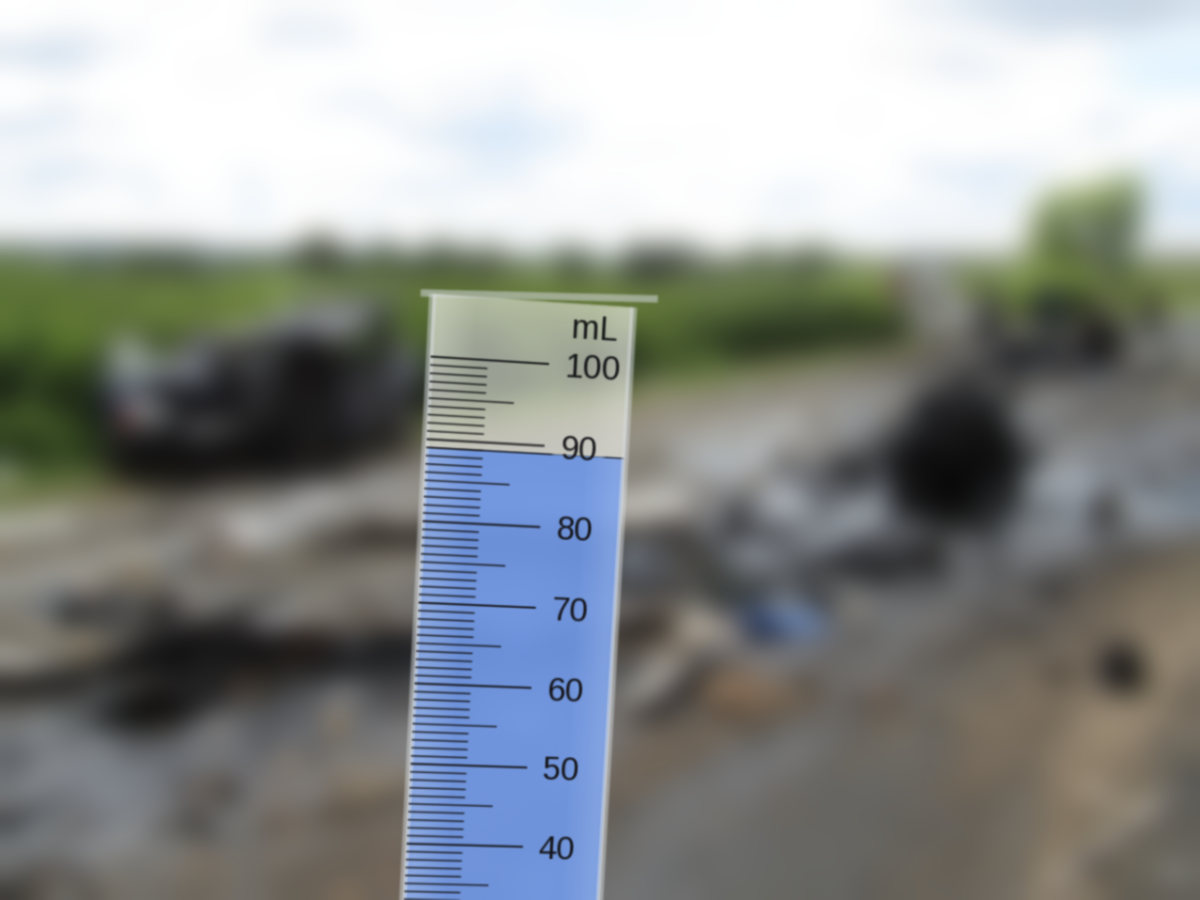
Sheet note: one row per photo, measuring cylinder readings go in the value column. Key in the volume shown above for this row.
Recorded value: 89 mL
